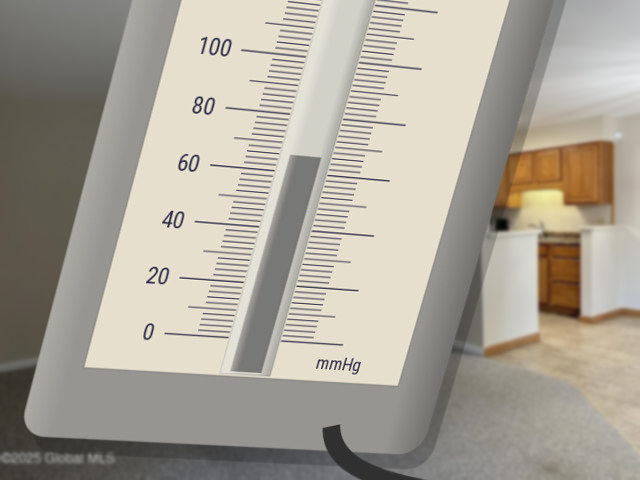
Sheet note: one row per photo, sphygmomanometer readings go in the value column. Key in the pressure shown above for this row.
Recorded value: 66 mmHg
